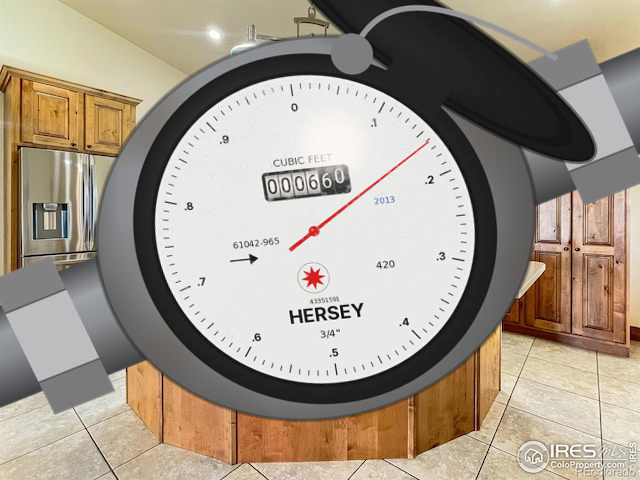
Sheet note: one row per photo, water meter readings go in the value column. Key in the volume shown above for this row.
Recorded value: 660.16 ft³
